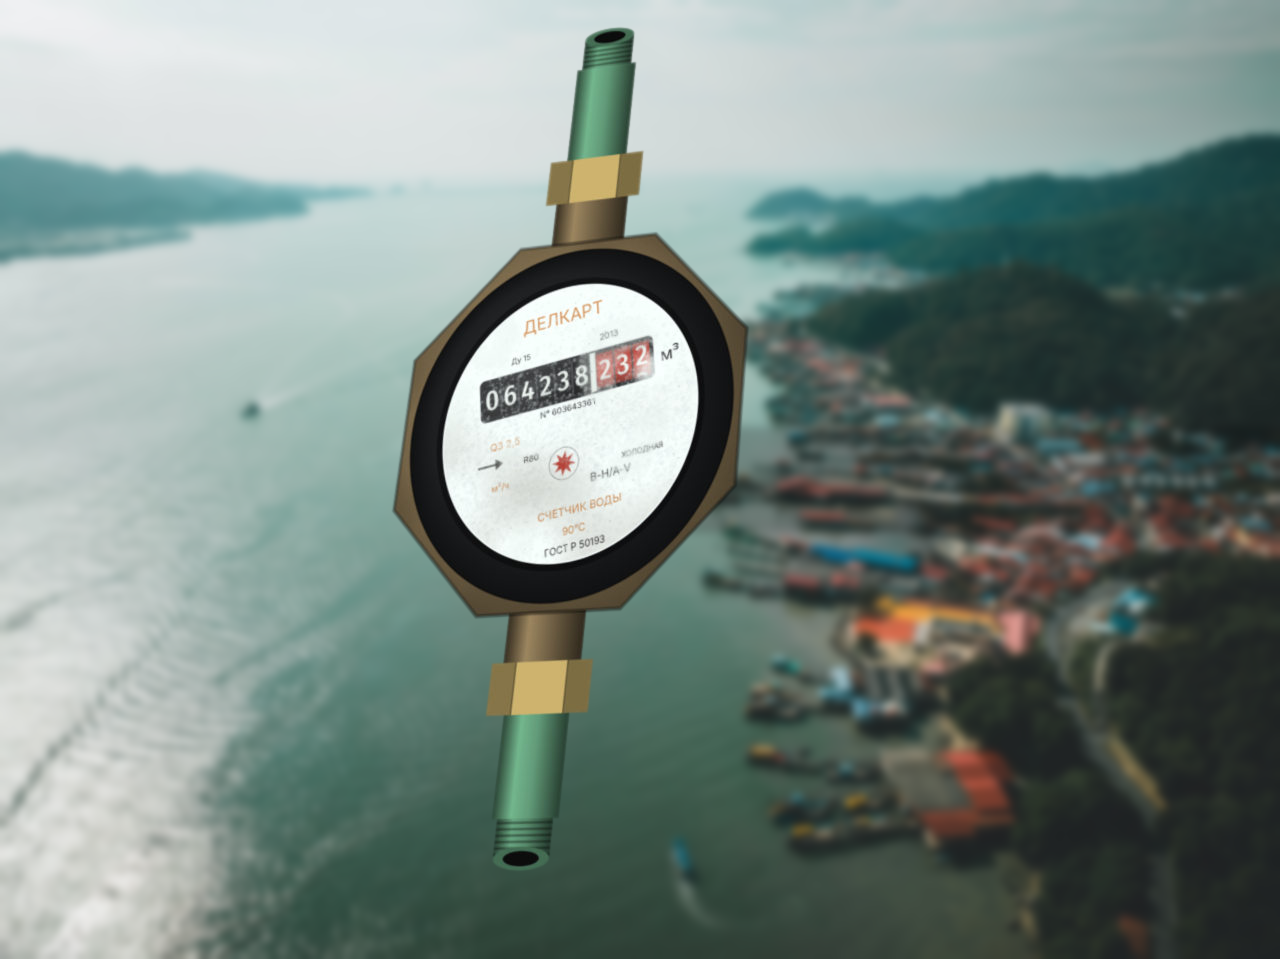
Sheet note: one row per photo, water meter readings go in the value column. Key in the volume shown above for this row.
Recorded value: 64238.232 m³
